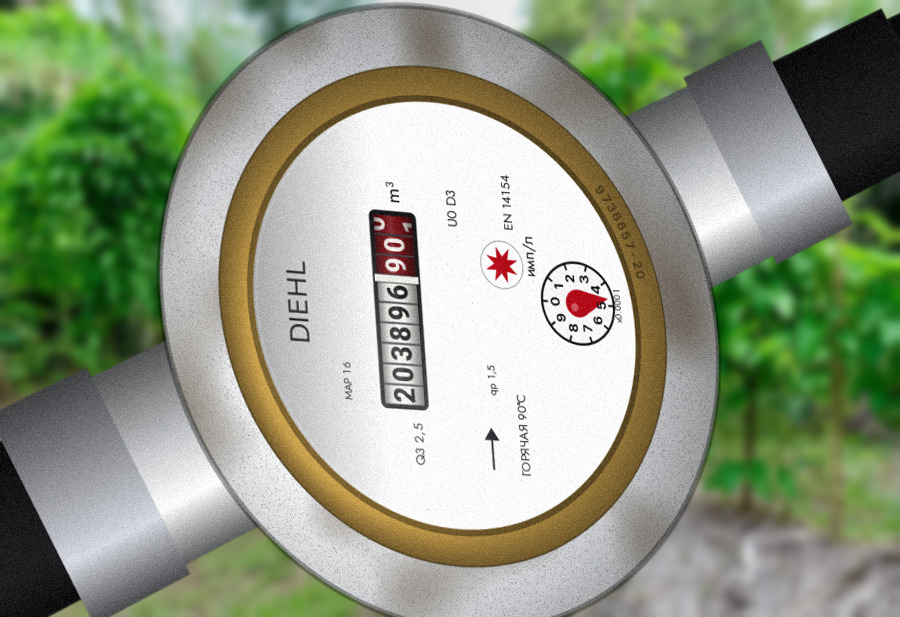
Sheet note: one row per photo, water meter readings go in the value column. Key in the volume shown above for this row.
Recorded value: 203896.9004 m³
